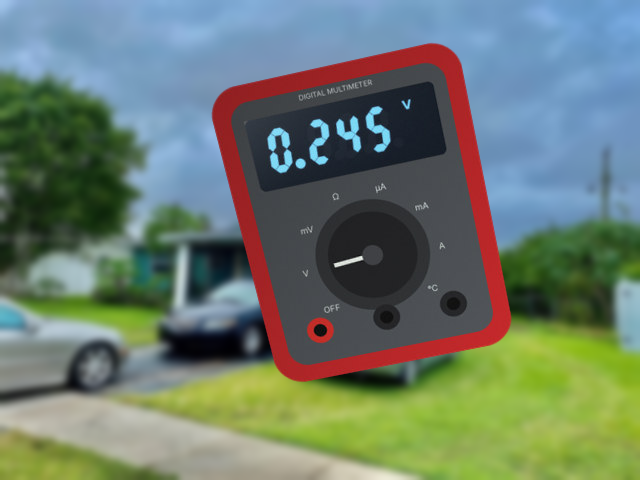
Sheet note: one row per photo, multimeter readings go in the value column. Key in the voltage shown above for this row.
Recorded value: 0.245 V
